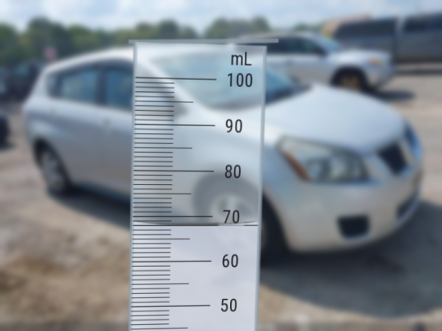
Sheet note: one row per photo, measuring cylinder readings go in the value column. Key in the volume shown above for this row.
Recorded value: 68 mL
